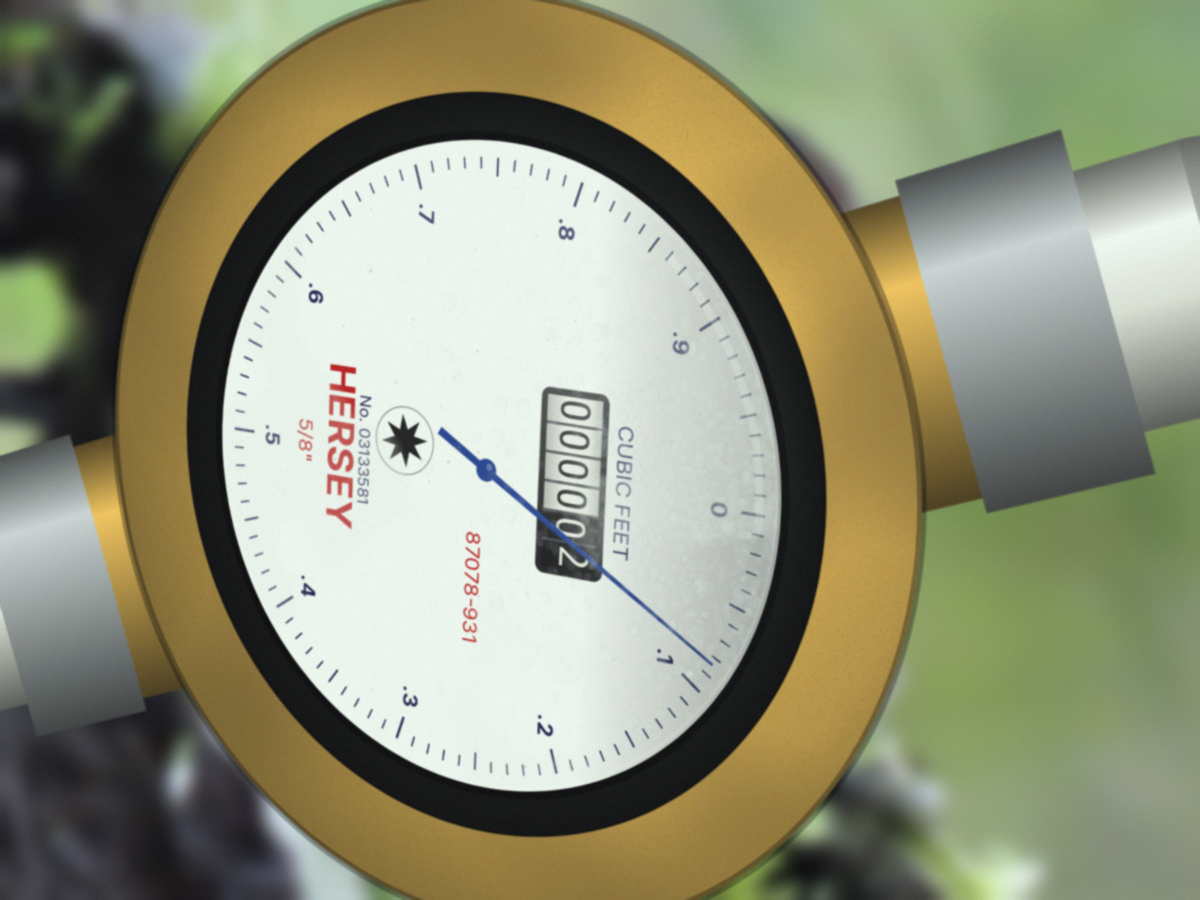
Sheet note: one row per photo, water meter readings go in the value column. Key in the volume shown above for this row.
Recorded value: 2.08 ft³
